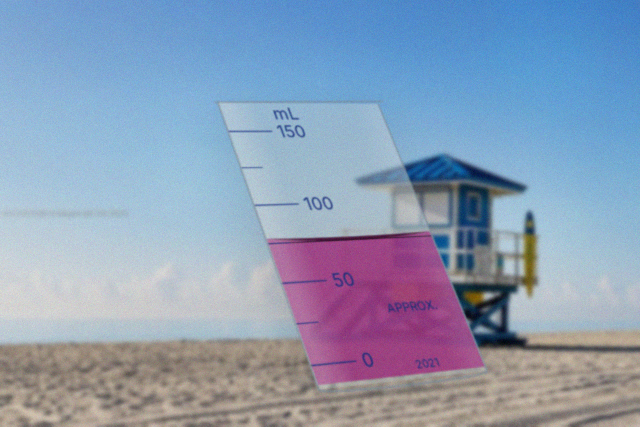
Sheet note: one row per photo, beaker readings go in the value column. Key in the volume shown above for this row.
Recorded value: 75 mL
